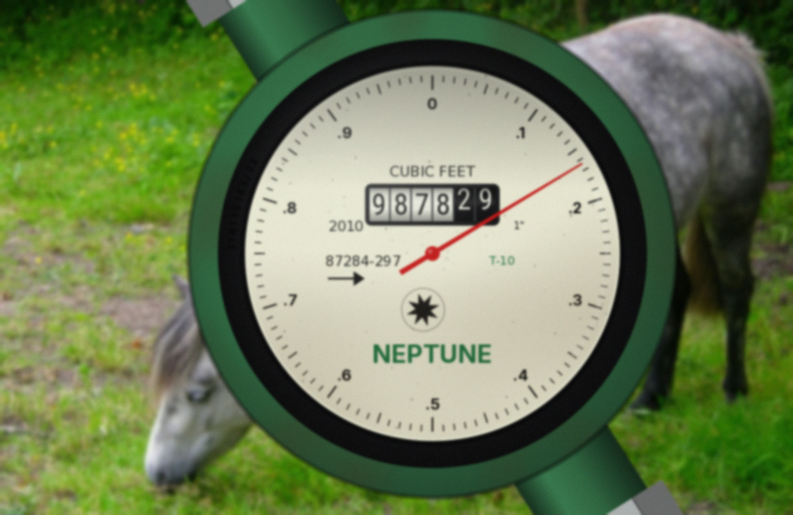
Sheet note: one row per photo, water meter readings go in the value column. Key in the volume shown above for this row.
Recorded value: 987829.16 ft³
